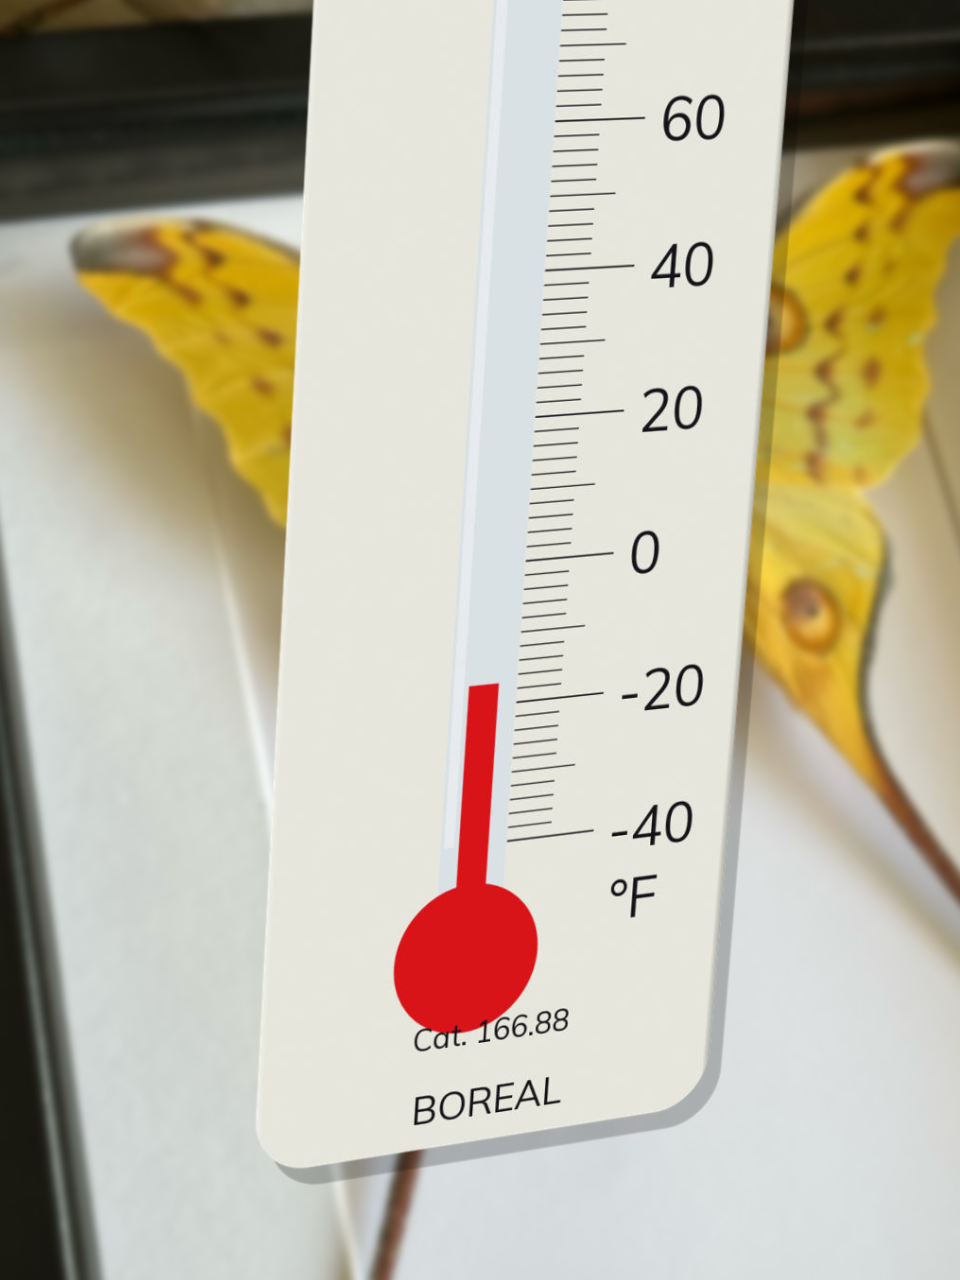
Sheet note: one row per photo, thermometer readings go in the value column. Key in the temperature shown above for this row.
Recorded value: -17 °F
